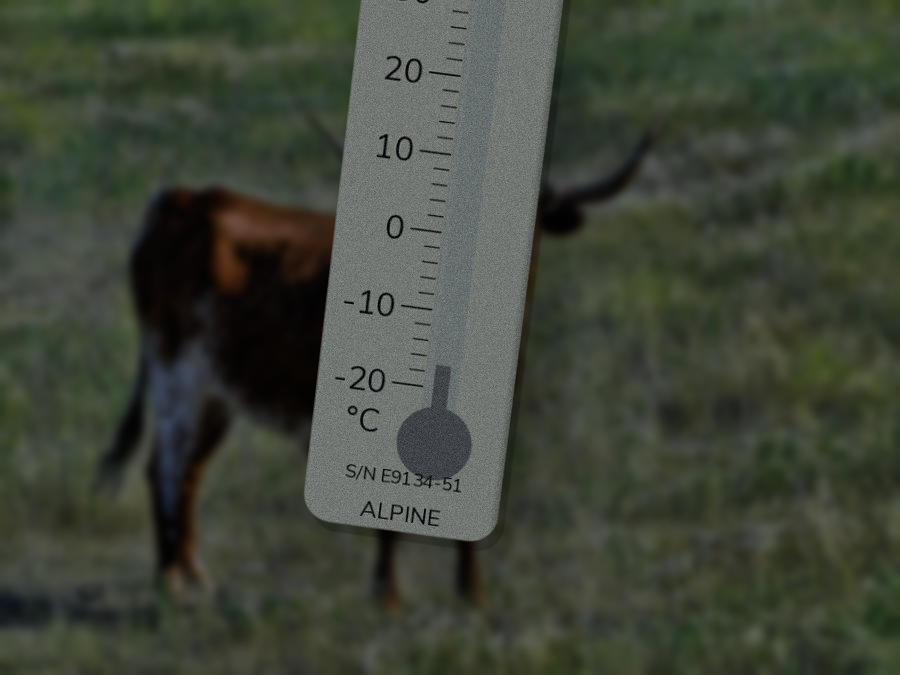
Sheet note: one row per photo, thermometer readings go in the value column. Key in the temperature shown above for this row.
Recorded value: -17 °C
